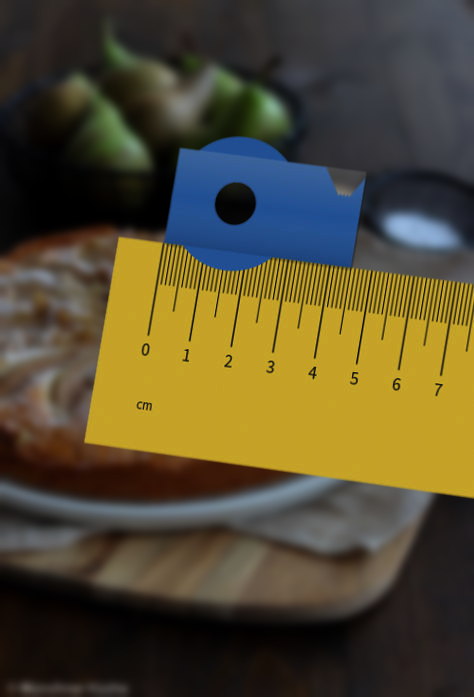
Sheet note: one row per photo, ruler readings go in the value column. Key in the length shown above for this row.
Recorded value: 4.5 cm
